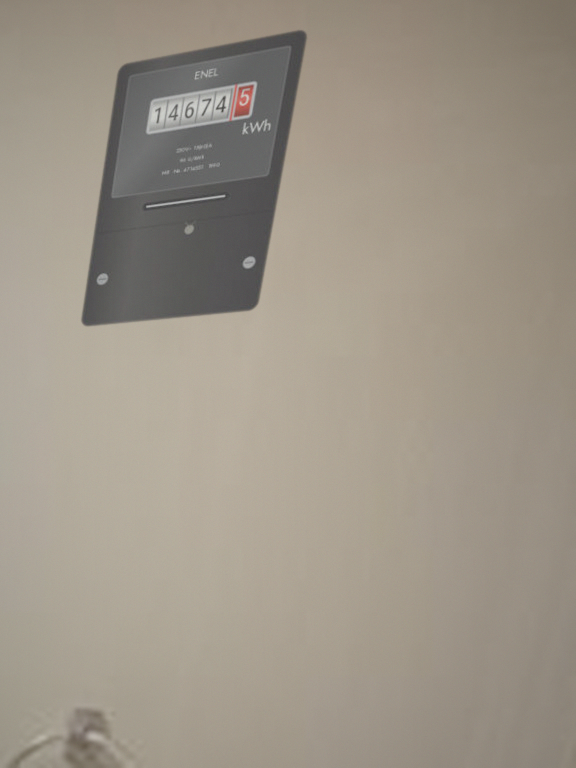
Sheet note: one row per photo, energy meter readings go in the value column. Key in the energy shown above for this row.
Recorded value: 14674.5 kWh
